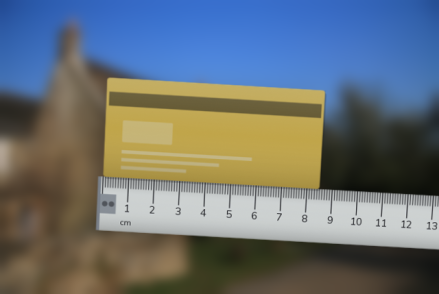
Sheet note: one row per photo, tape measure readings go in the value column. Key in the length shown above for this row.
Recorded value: 8.5 cm
